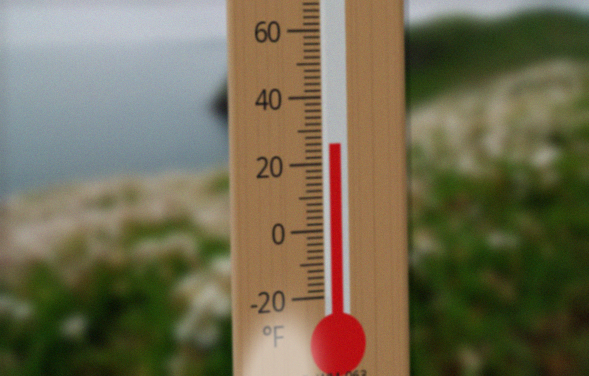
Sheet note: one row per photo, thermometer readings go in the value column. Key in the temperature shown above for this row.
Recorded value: 26 °F
